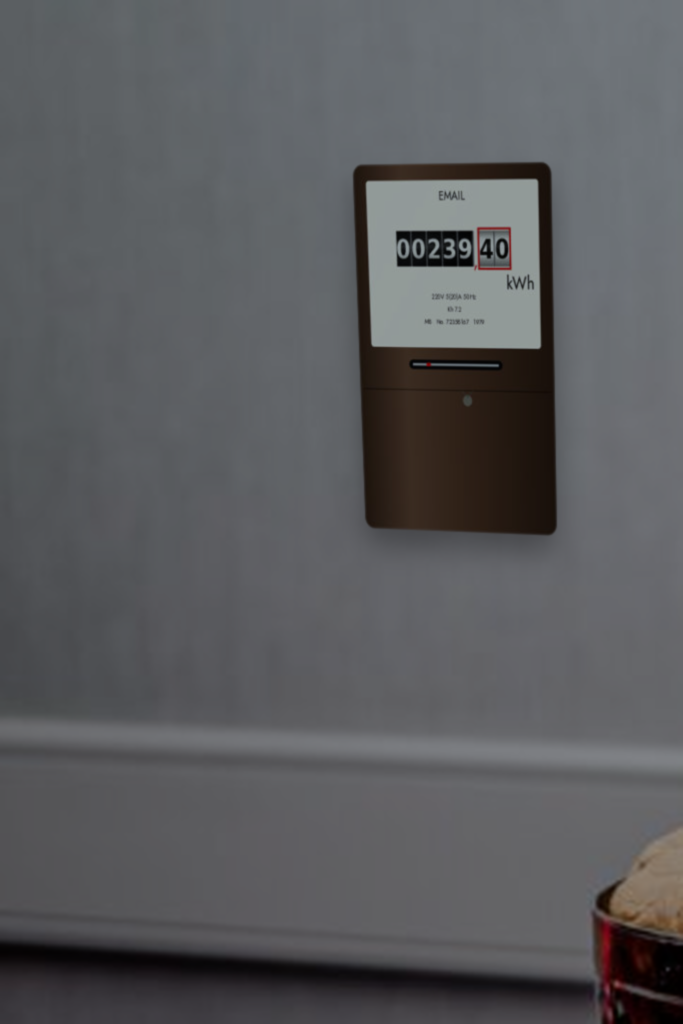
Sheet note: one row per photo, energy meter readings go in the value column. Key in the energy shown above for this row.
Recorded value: 239.40 kWh
